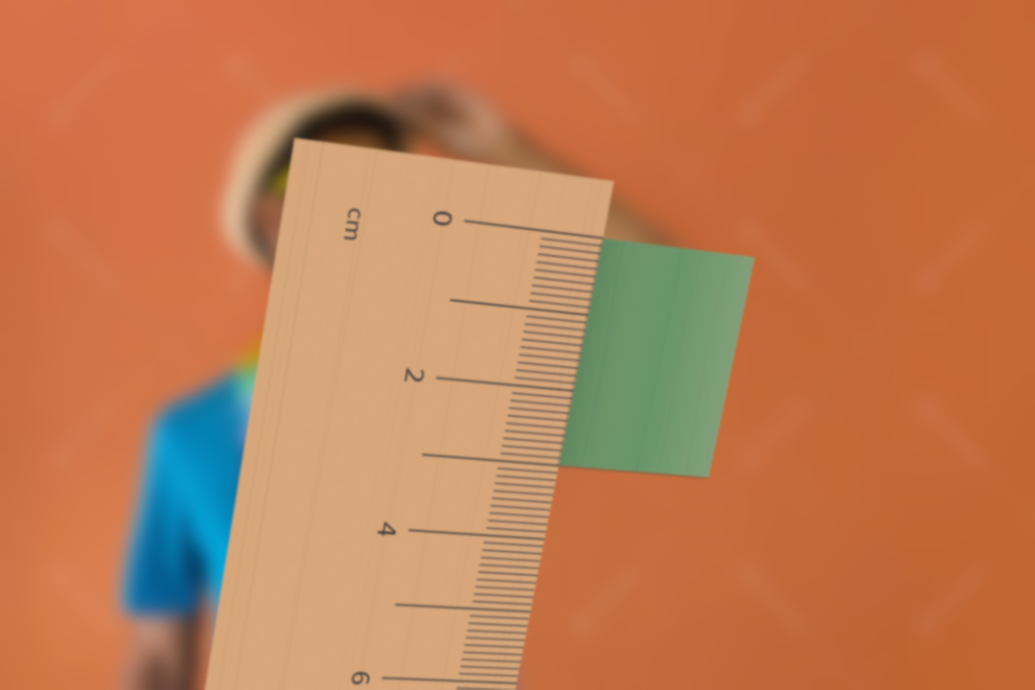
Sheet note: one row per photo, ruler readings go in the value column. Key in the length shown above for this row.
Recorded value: 3 cm
